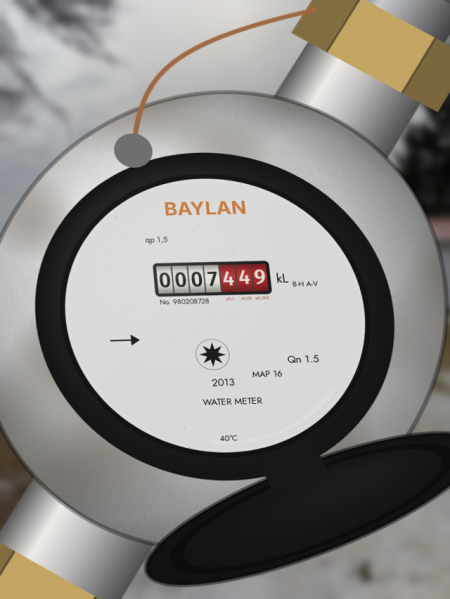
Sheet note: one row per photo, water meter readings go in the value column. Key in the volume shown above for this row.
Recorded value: 7.449 kL
